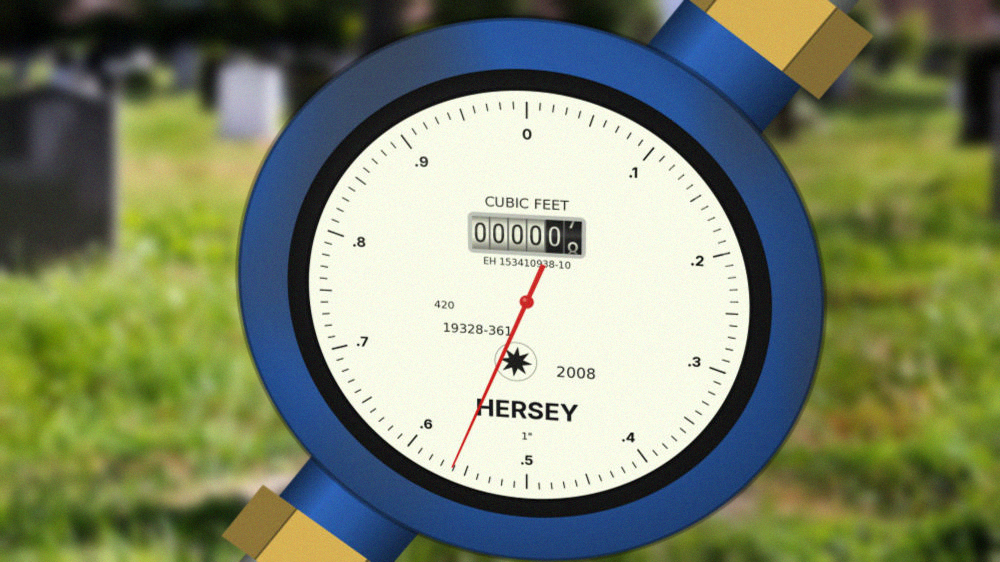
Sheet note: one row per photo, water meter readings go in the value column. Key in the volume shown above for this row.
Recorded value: 7.56 ft³
